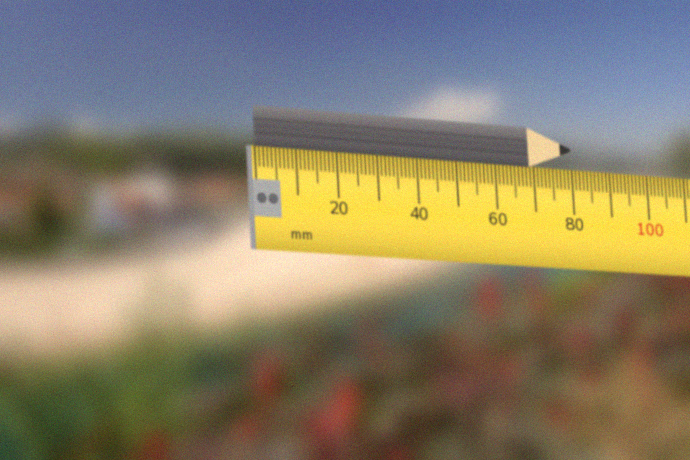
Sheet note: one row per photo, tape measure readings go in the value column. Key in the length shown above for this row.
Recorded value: 80 mm
